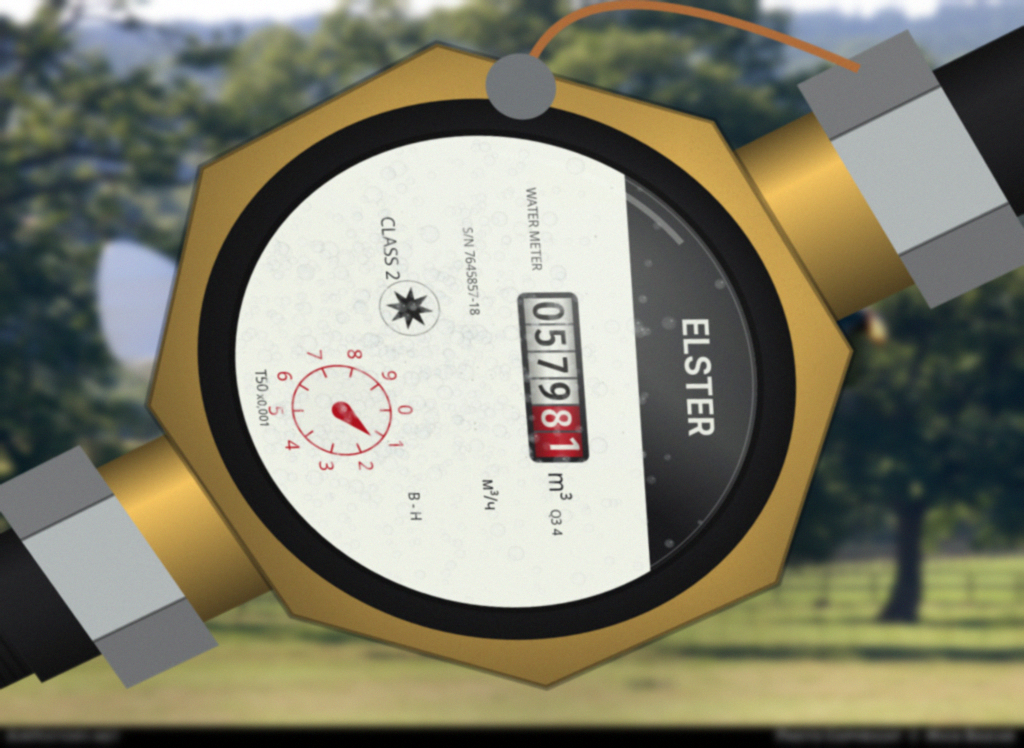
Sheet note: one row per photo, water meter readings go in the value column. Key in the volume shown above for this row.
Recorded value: 579.811 m³
